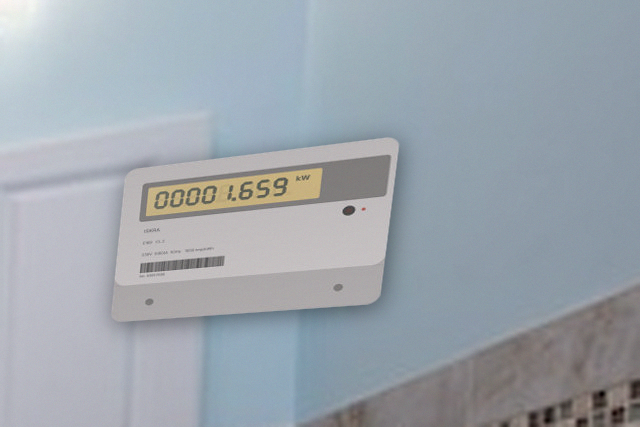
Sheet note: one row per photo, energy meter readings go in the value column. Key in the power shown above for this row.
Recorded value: 1.659 kW
